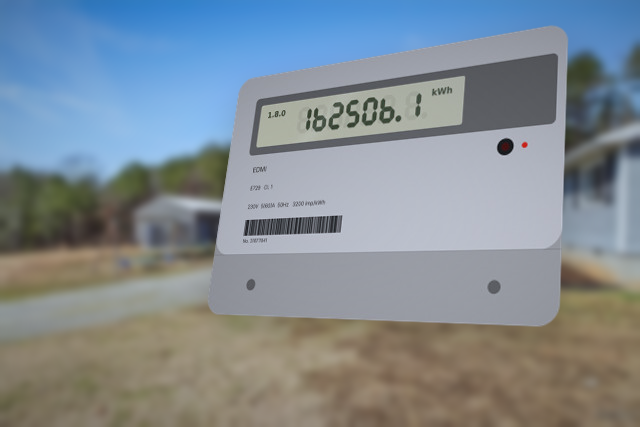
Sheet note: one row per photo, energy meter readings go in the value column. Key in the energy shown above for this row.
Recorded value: 162506.1 kWh
